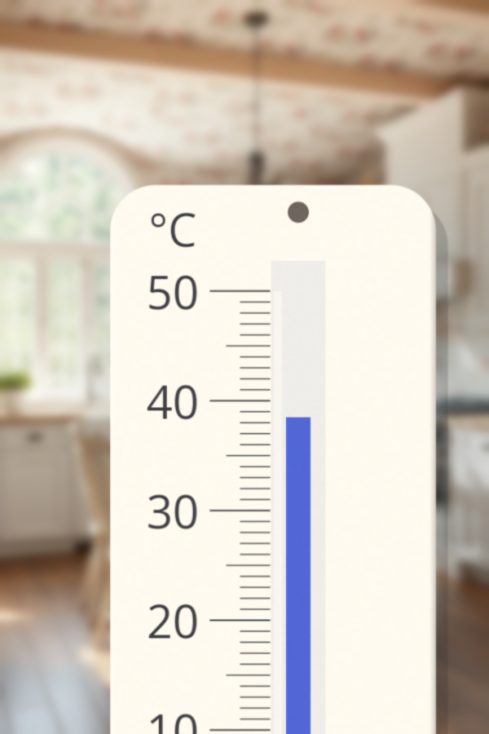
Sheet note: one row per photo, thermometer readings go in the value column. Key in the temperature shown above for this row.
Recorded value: 38.5 °C
